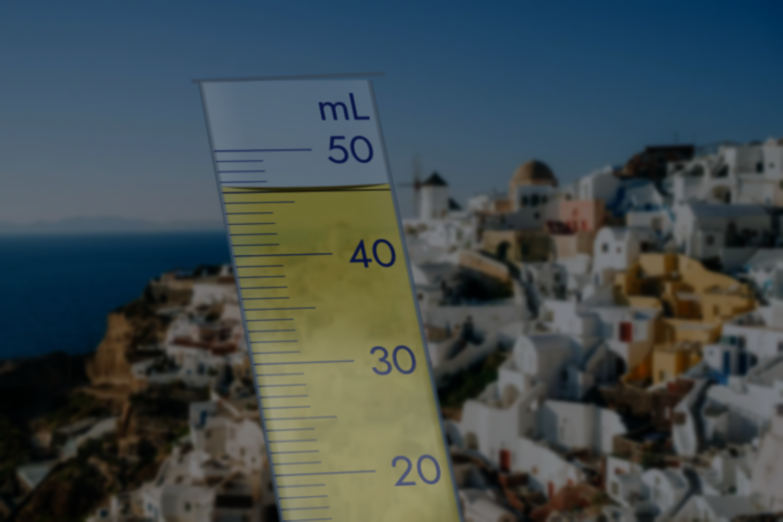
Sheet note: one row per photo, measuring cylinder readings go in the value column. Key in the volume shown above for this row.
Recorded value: 46 mL
